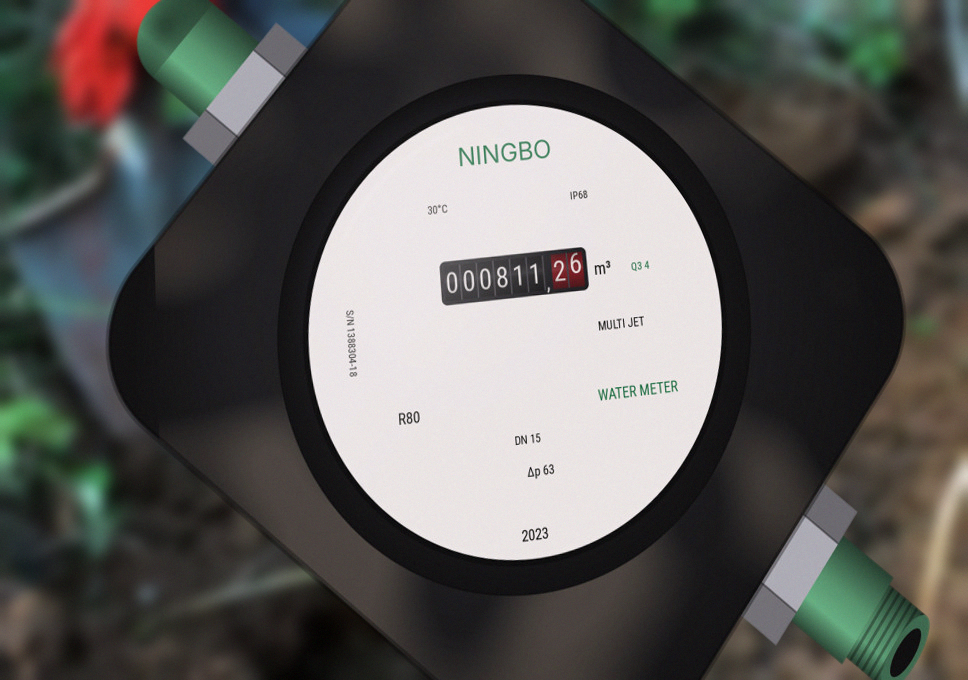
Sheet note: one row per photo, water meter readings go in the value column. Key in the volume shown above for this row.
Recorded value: 811.26 m³
